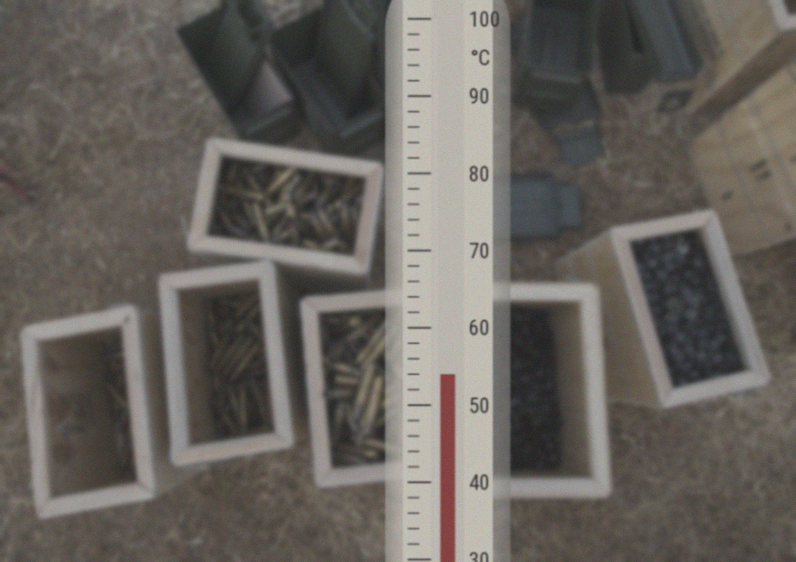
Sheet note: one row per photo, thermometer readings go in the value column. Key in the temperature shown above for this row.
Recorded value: 54 °C
